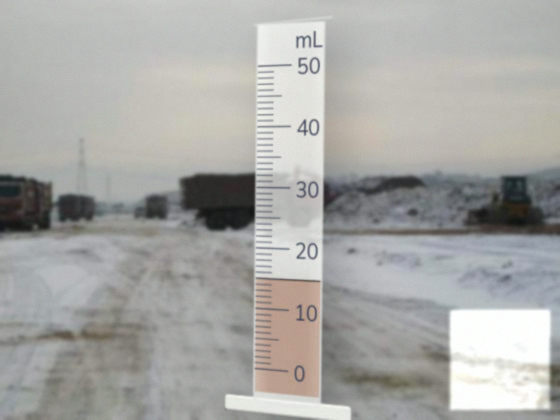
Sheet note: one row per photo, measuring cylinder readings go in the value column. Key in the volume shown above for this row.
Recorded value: 15 mL
